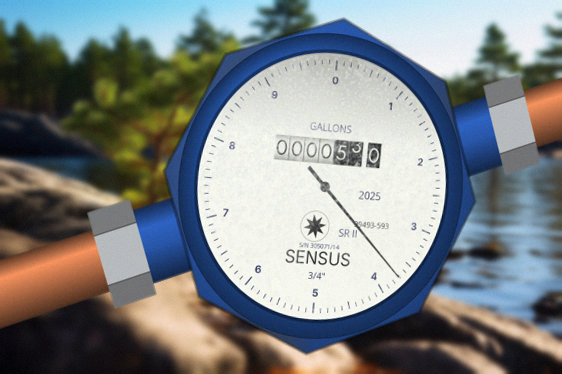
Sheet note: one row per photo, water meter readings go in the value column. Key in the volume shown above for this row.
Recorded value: 533.7 gal
